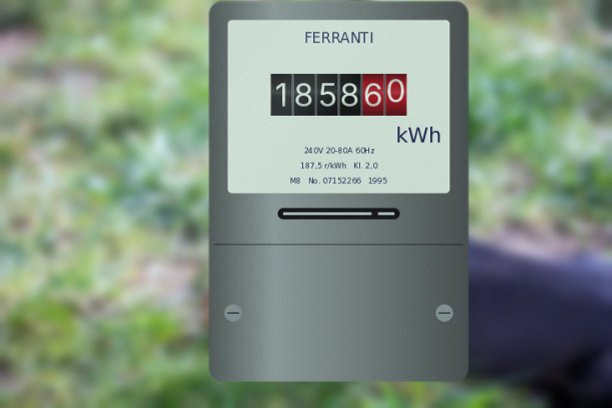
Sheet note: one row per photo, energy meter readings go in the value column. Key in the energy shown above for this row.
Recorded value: 1858.60 kWh
